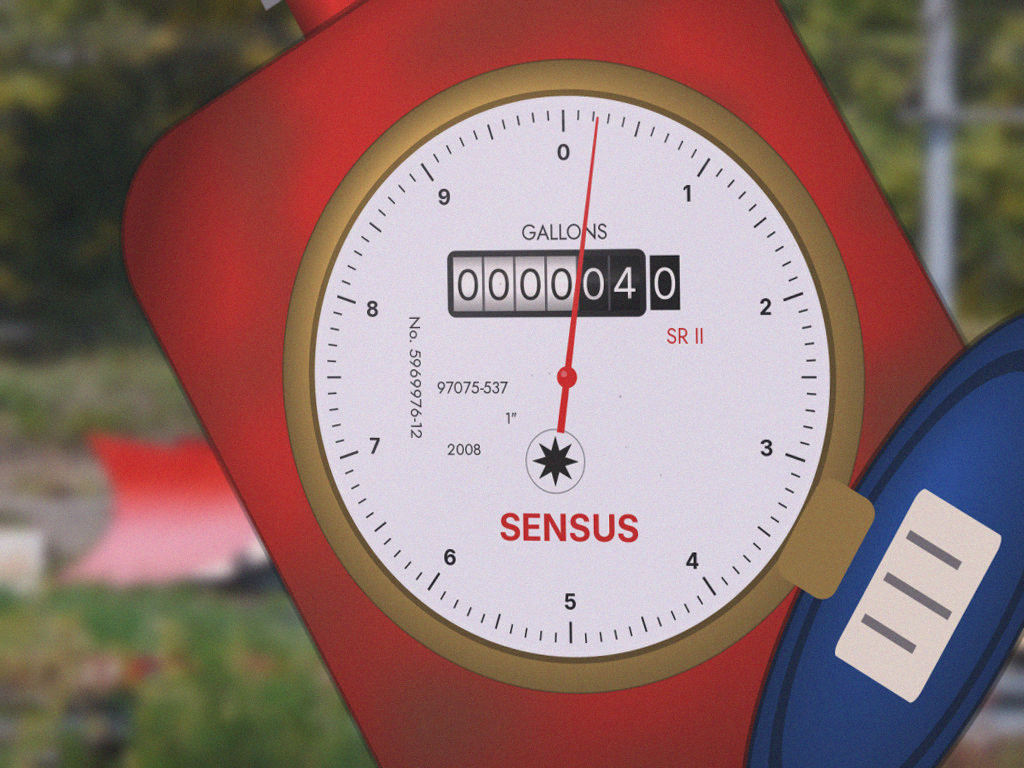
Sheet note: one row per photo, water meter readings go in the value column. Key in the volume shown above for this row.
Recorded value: 40.2 gal
